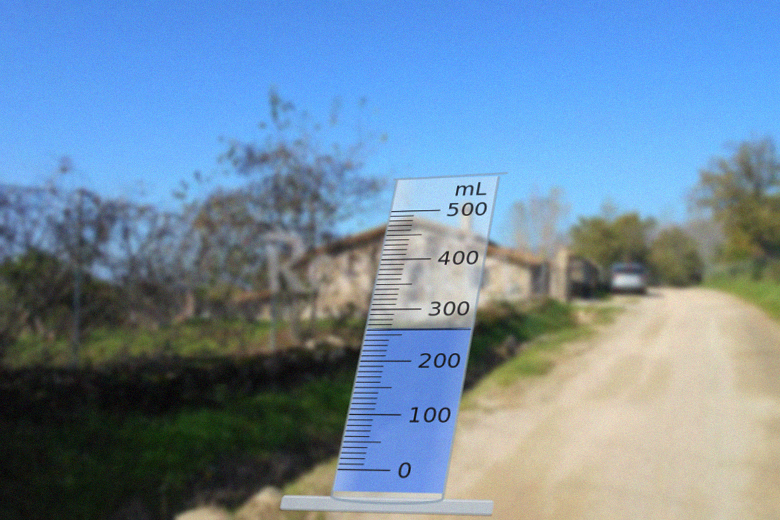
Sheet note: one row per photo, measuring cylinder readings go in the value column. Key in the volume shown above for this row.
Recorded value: 260 mL
